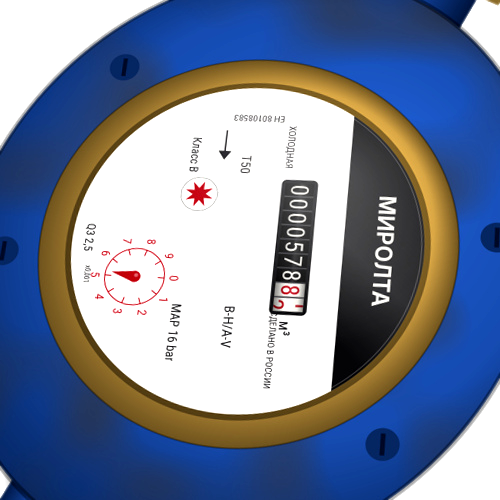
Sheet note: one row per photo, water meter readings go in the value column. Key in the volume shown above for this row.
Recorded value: 578.815 m³
